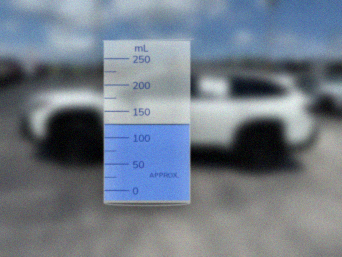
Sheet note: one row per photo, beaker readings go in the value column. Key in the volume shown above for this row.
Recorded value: 125 mL
